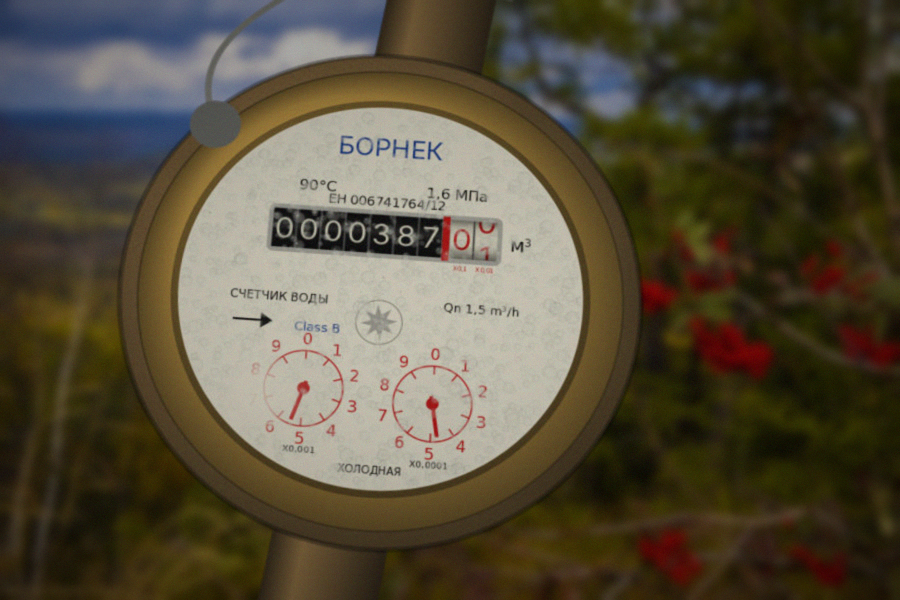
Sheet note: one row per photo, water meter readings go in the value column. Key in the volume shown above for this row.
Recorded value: 387.0054 m³
